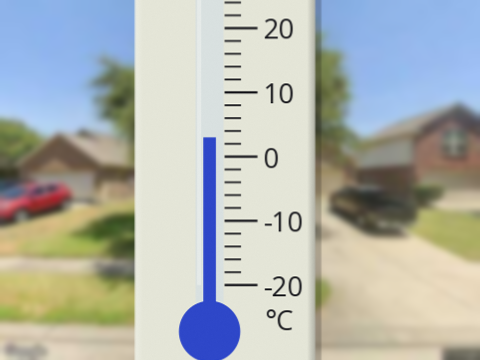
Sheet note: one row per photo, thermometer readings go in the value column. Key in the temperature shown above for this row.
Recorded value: 3 °C
